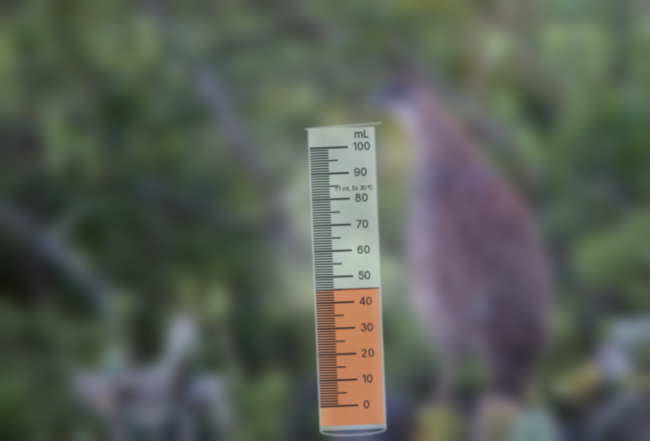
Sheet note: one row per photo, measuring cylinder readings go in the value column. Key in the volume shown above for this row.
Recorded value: 45 mL
